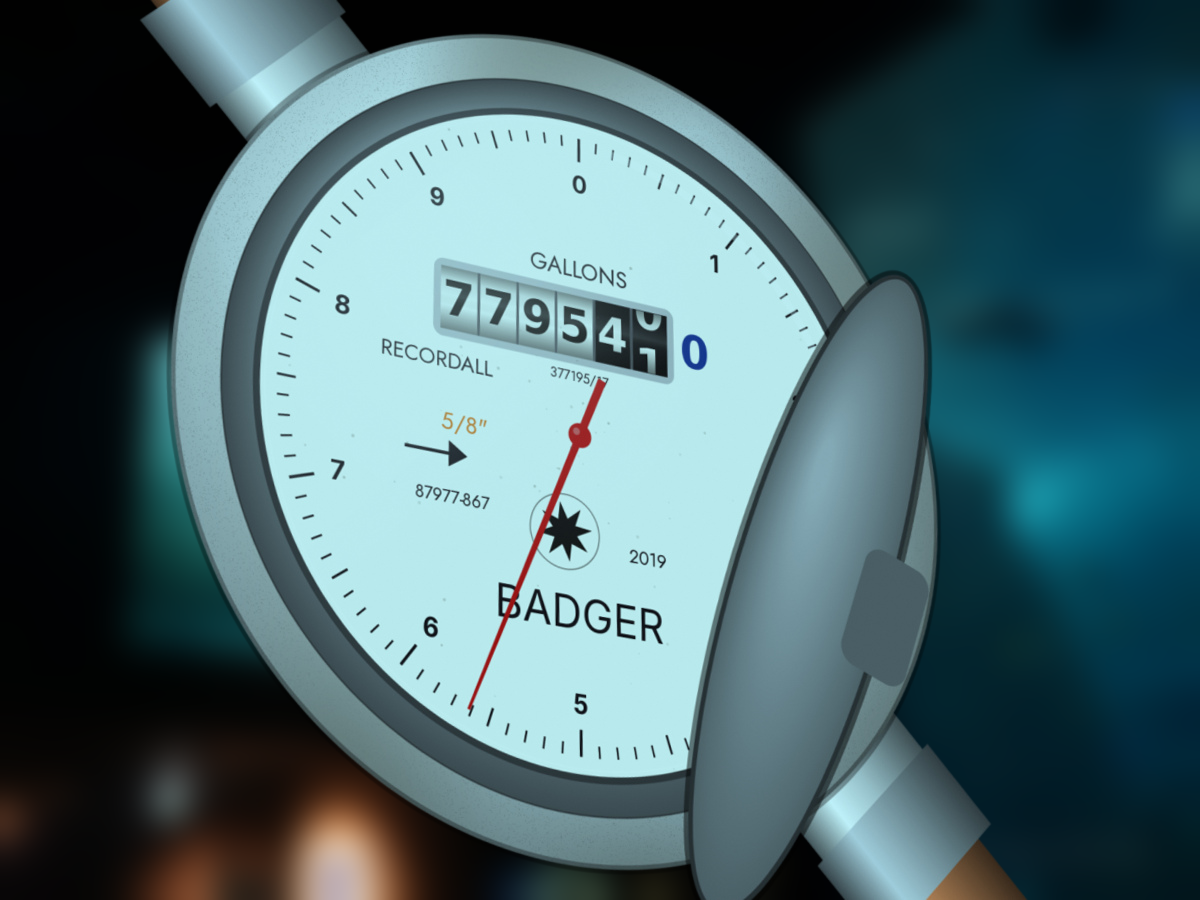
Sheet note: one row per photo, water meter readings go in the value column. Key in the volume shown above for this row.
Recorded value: 7795405.6 gal
